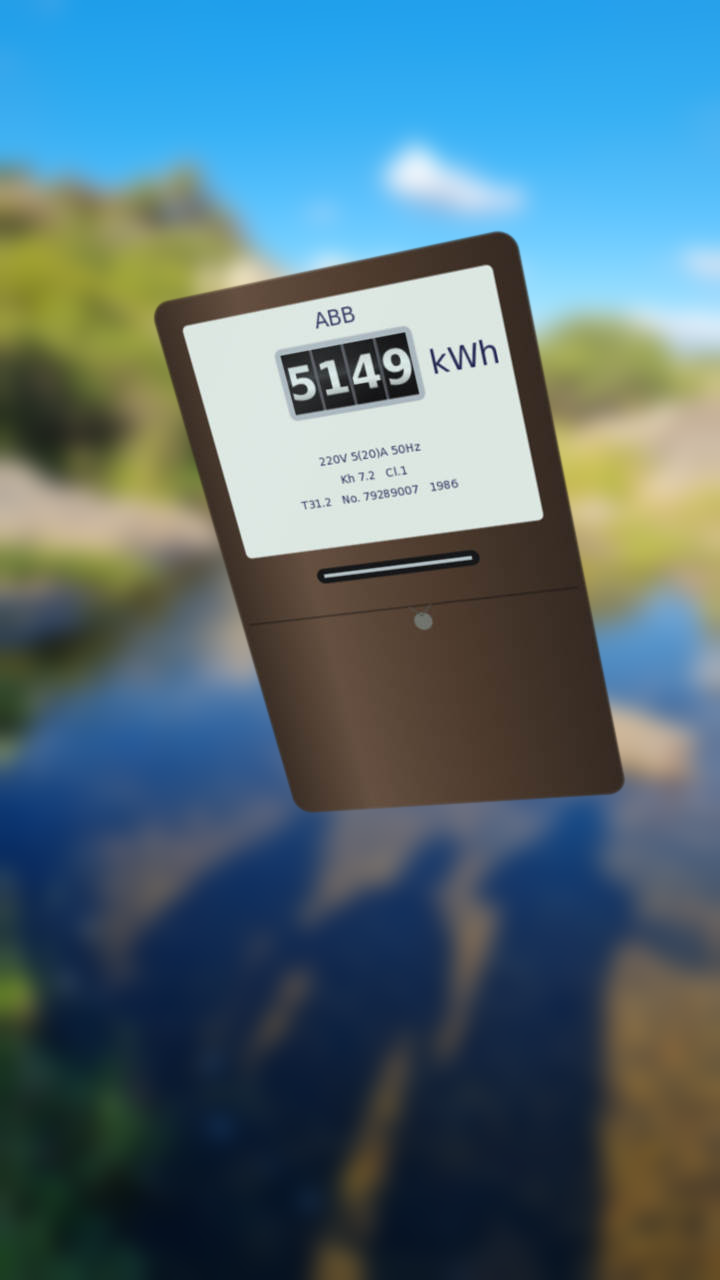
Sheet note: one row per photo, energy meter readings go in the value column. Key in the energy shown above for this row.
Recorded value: 5149 kWh
